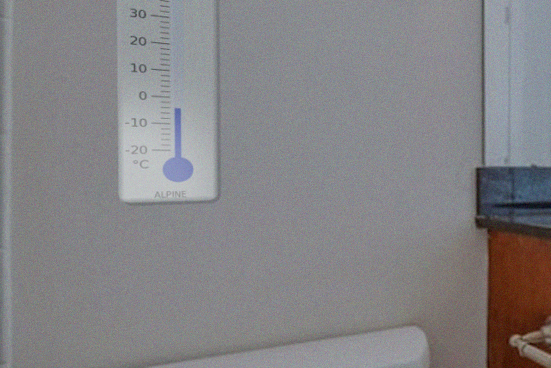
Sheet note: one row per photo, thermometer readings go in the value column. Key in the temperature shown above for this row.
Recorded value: -4 °C
